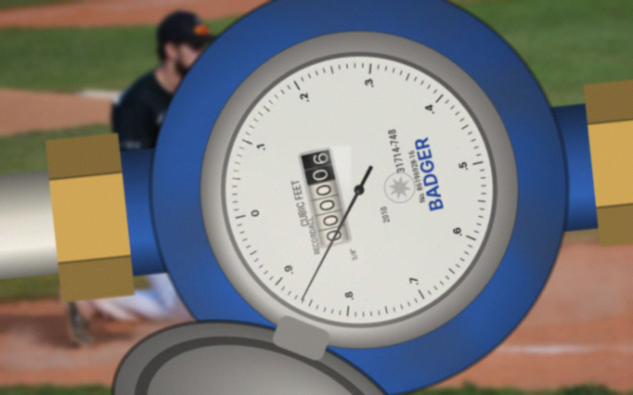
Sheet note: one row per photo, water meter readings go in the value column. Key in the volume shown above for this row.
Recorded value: 5.86 ft³
